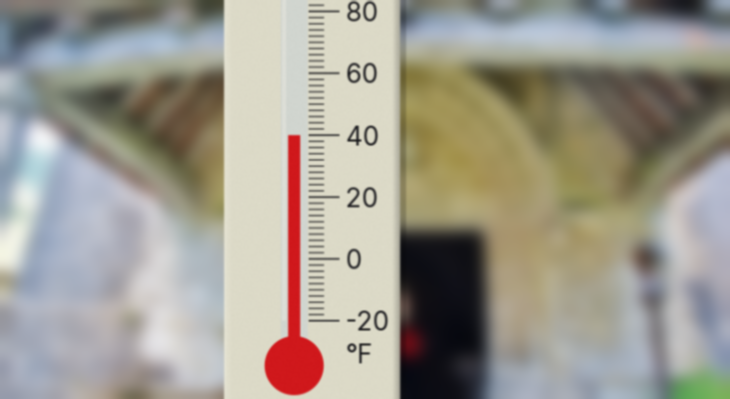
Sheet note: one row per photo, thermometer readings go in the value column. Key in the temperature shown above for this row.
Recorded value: 40 °F
